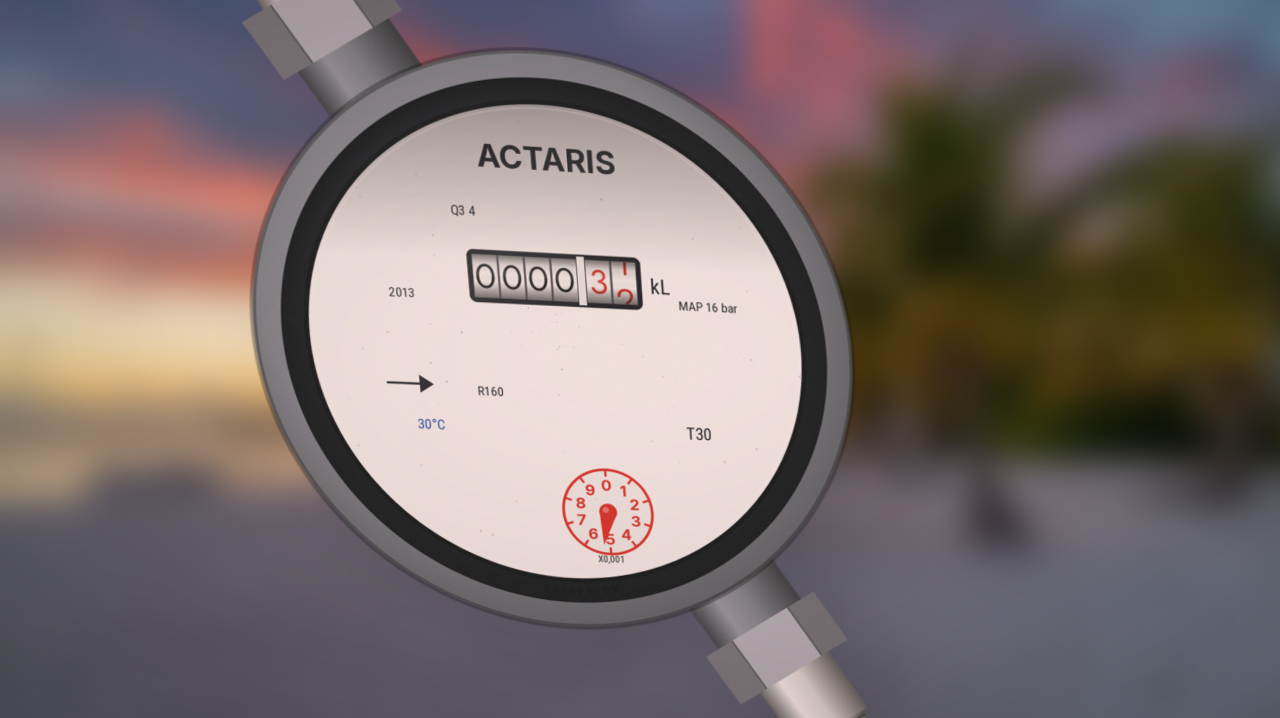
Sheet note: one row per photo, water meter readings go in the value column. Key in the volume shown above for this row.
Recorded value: 0.315 kL
